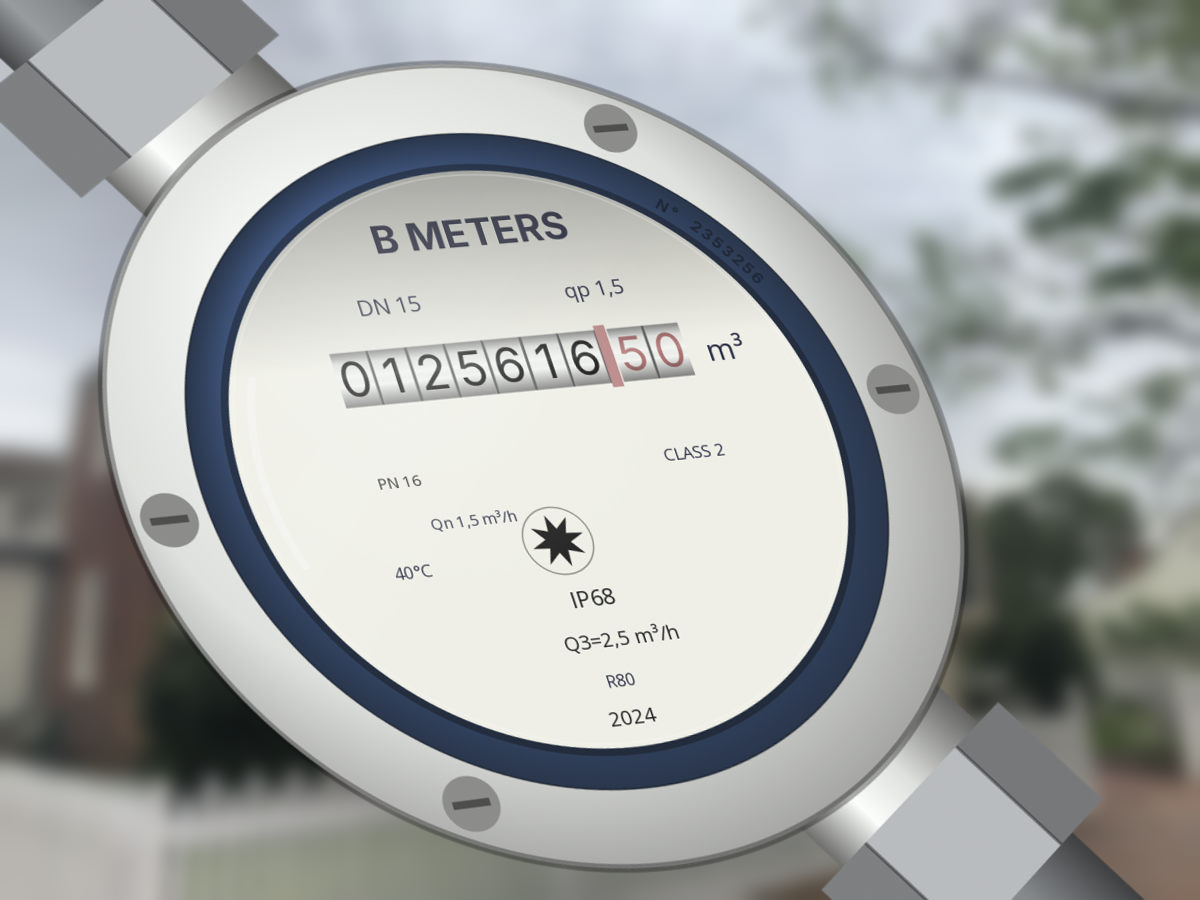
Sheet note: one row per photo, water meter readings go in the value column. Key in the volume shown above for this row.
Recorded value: 125616.50 m³
